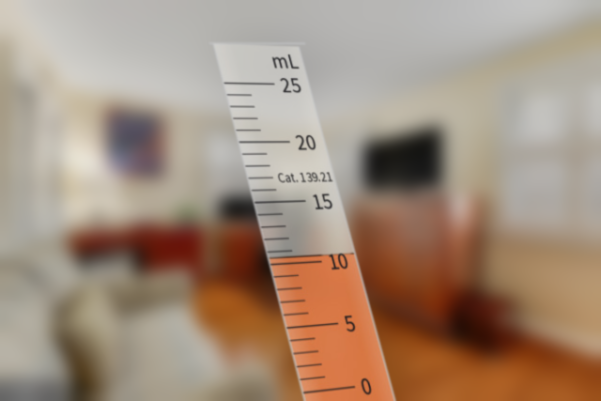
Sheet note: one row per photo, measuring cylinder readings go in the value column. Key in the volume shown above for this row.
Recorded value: 10.5 mL
